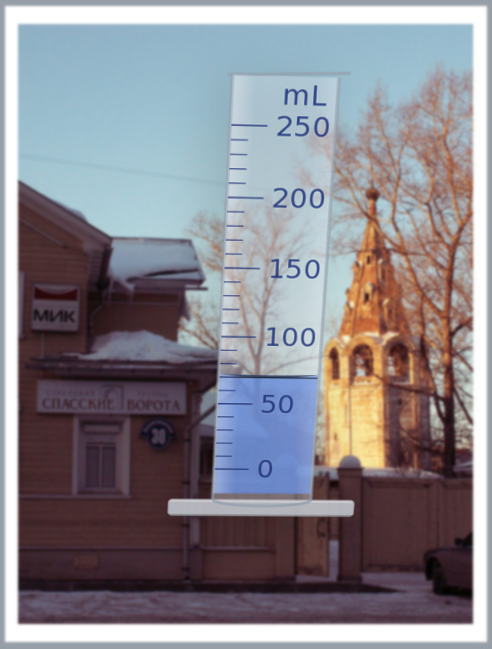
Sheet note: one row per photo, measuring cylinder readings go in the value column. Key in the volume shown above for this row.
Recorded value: 70 mL
